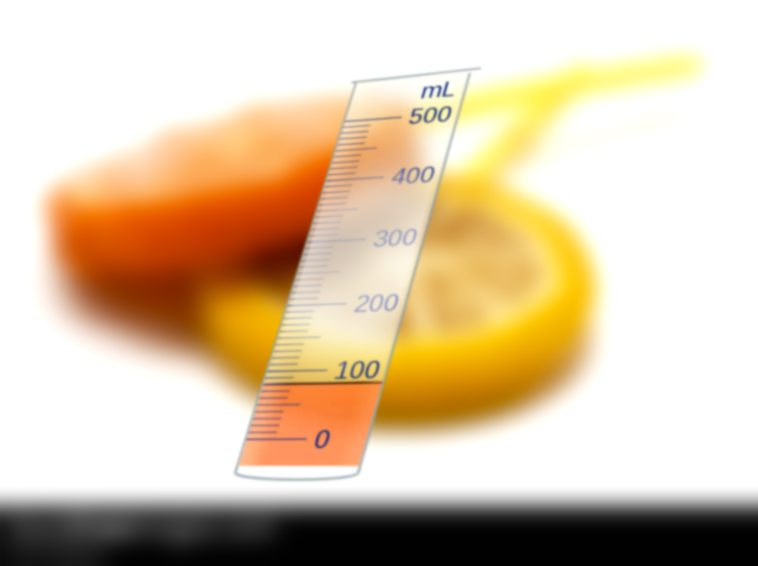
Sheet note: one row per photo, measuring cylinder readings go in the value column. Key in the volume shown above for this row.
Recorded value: 80 mL
